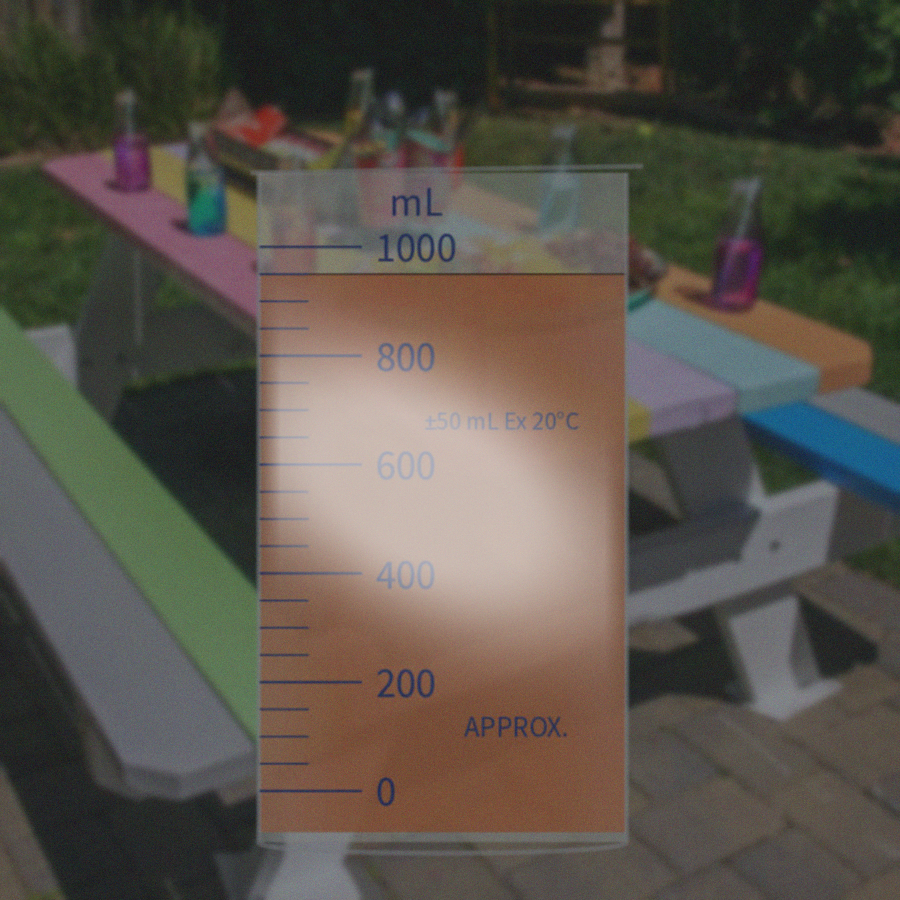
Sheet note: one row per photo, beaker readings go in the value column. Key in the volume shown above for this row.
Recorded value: 950 mL
